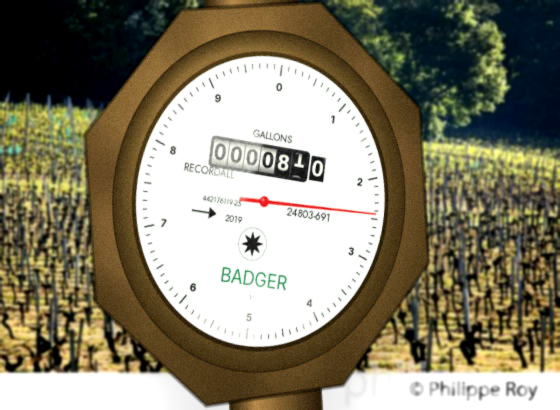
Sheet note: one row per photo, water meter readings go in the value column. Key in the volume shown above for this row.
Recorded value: 812.4 gal
